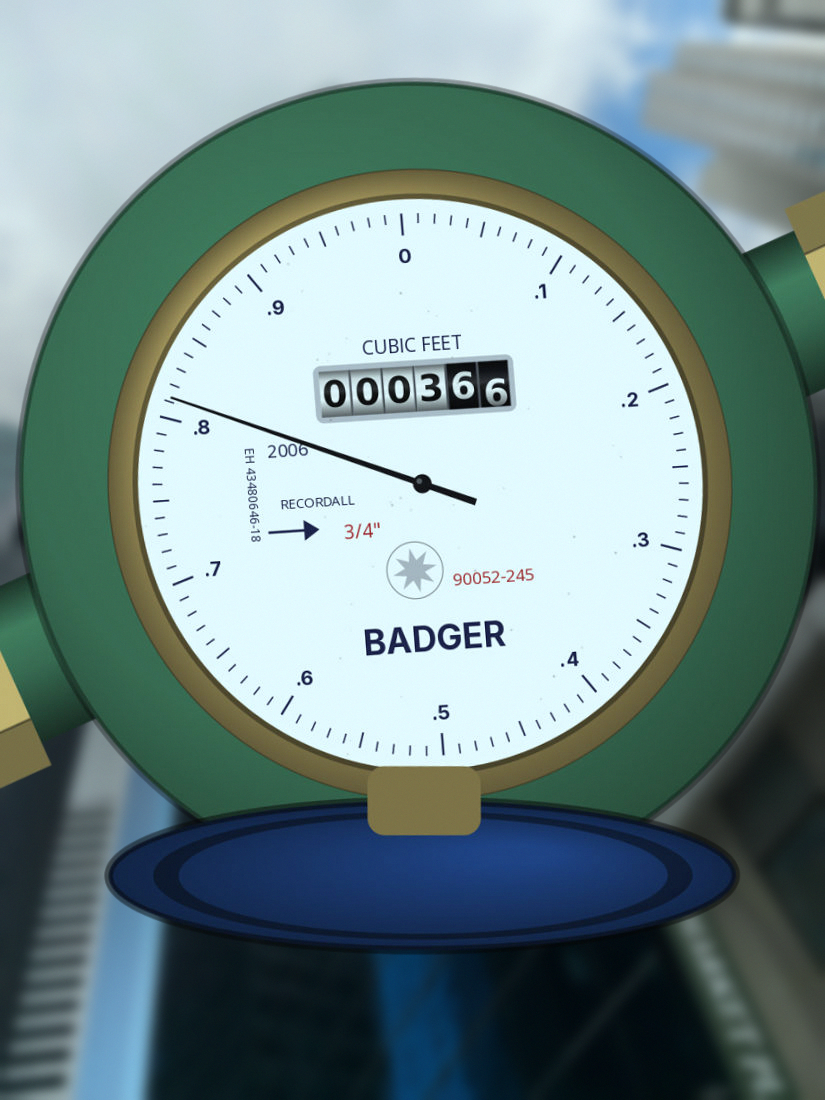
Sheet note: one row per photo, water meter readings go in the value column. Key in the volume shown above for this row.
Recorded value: 365.81 ft³
